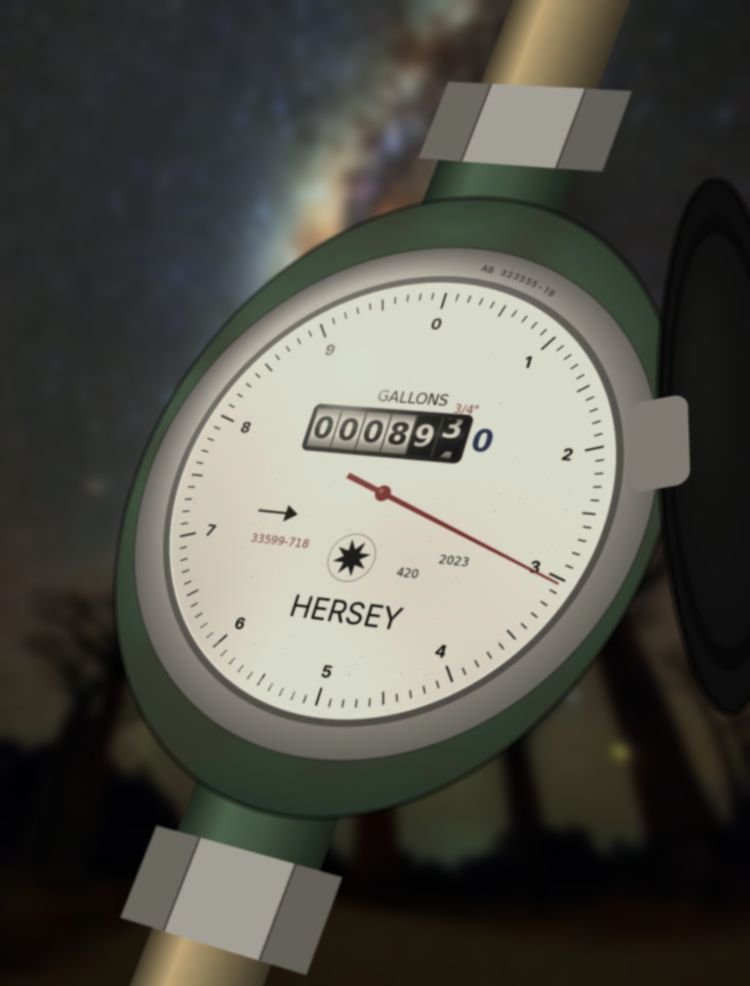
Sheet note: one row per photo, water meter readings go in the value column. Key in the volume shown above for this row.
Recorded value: 8933.0 gal
